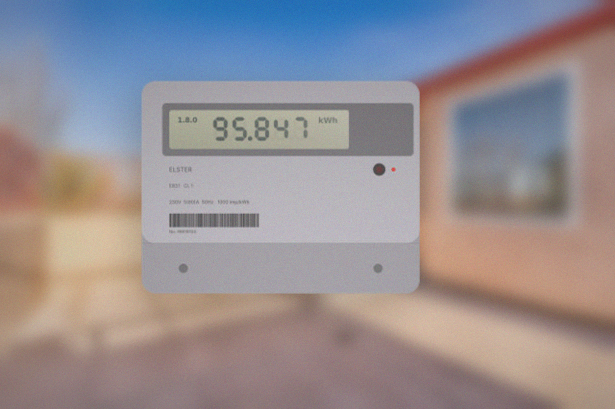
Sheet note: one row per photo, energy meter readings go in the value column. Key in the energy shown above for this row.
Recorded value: 95.847 kWh
